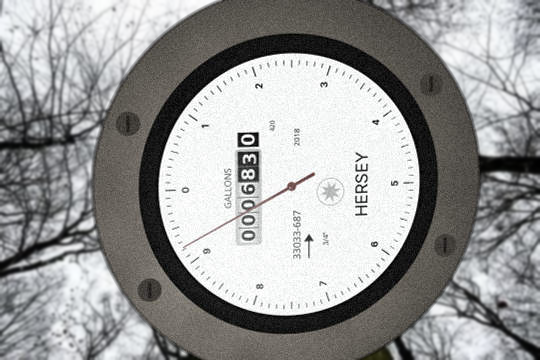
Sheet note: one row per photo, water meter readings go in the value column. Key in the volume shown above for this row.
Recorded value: 6829.2 gal
